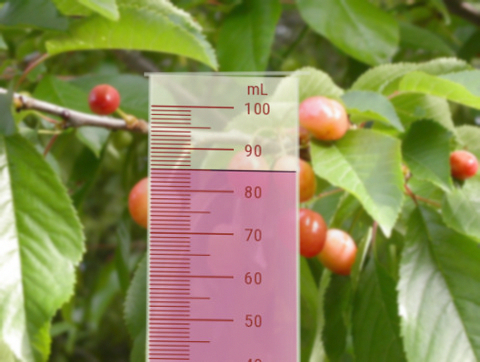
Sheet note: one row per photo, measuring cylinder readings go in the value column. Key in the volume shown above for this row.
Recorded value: 85 mL
